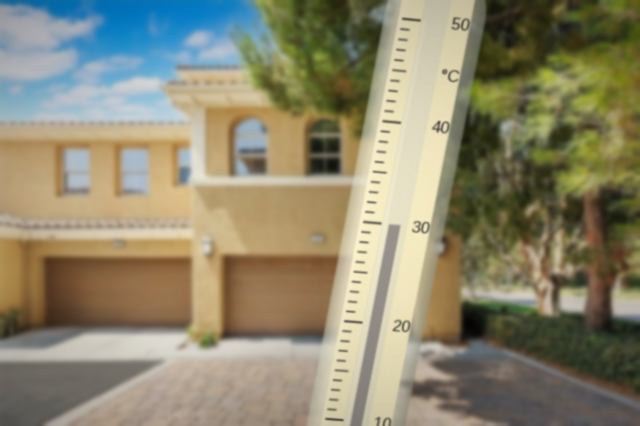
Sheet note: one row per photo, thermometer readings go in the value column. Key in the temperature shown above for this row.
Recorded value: 30 °C
